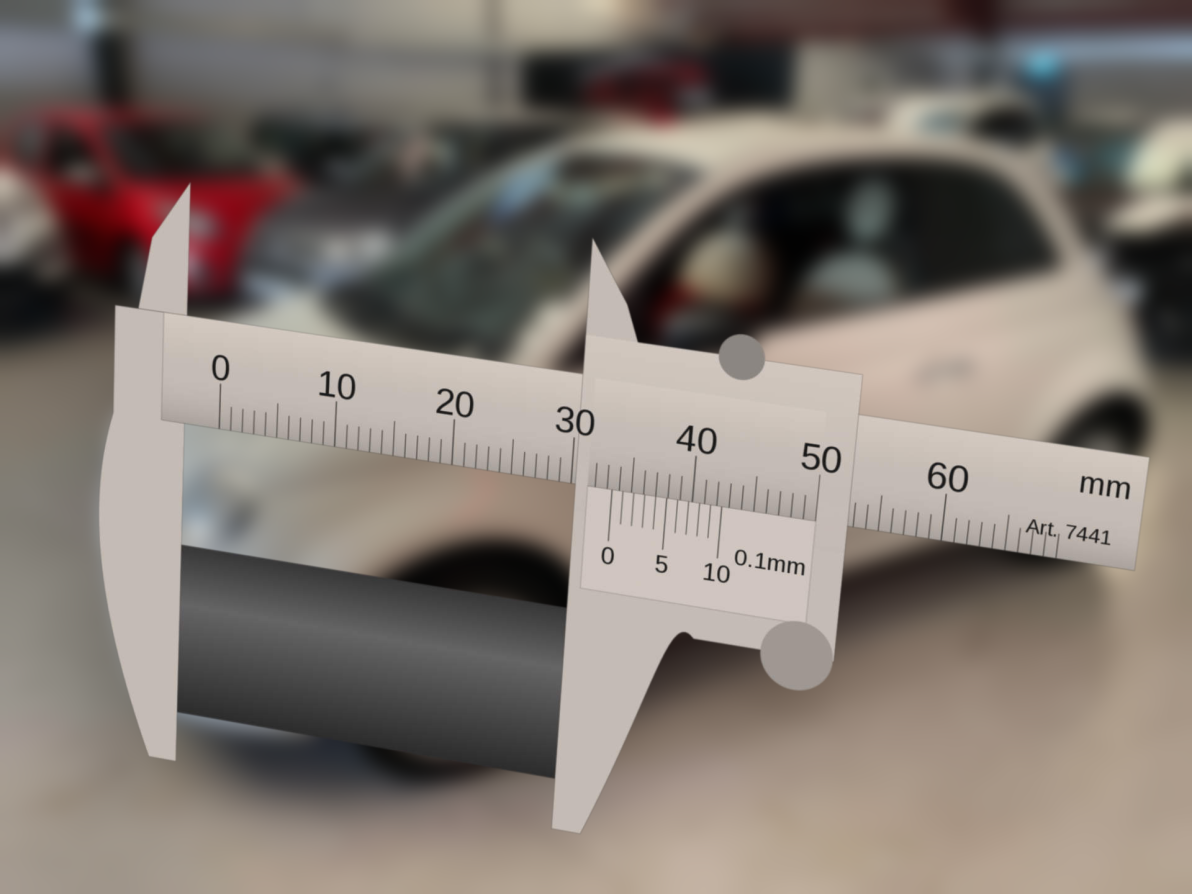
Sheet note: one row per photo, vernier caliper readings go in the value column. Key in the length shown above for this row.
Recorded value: 33.4 mm
